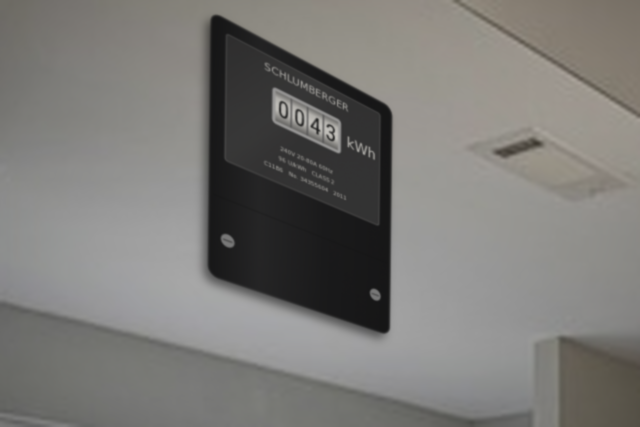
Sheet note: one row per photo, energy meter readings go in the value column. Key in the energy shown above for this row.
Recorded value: 43 kWh
